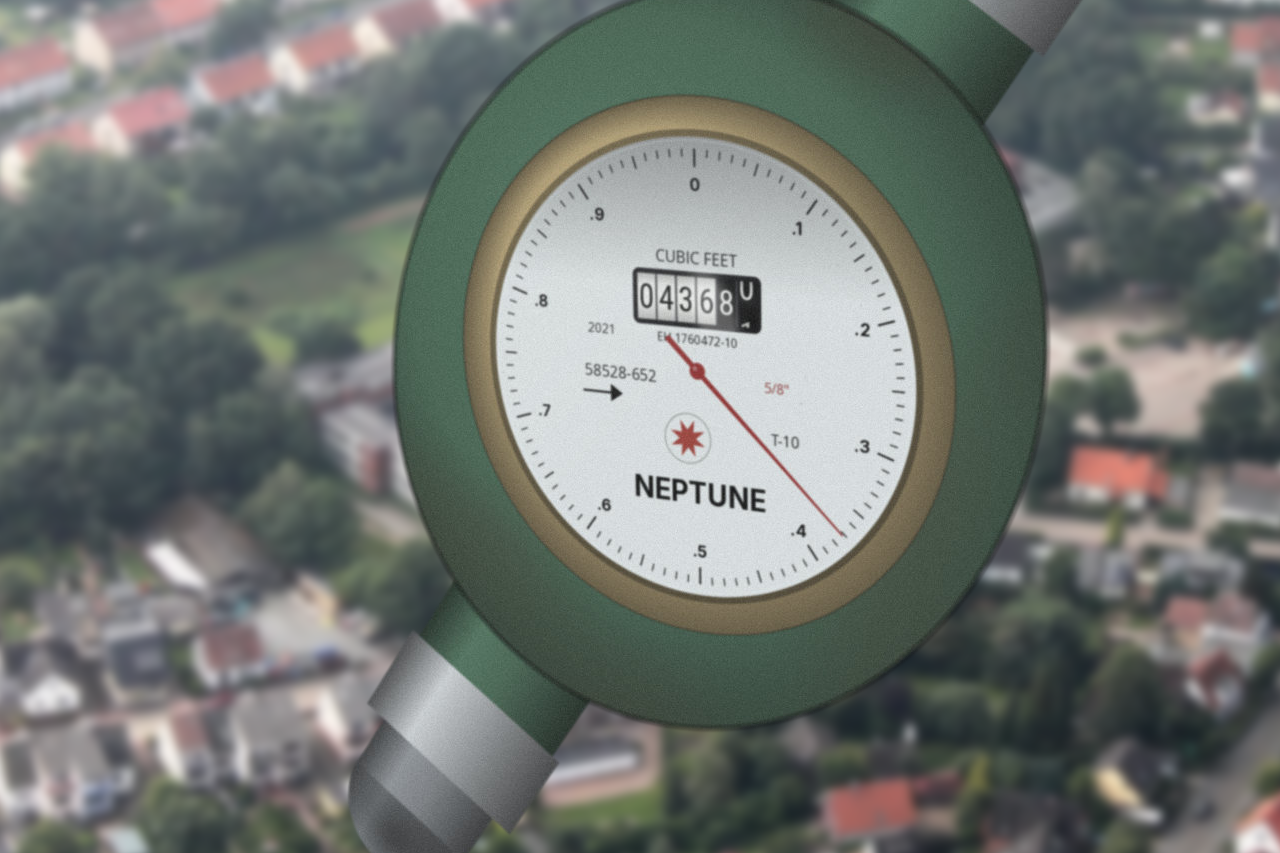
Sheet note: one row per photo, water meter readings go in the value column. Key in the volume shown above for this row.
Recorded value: 43680.37 ft³
